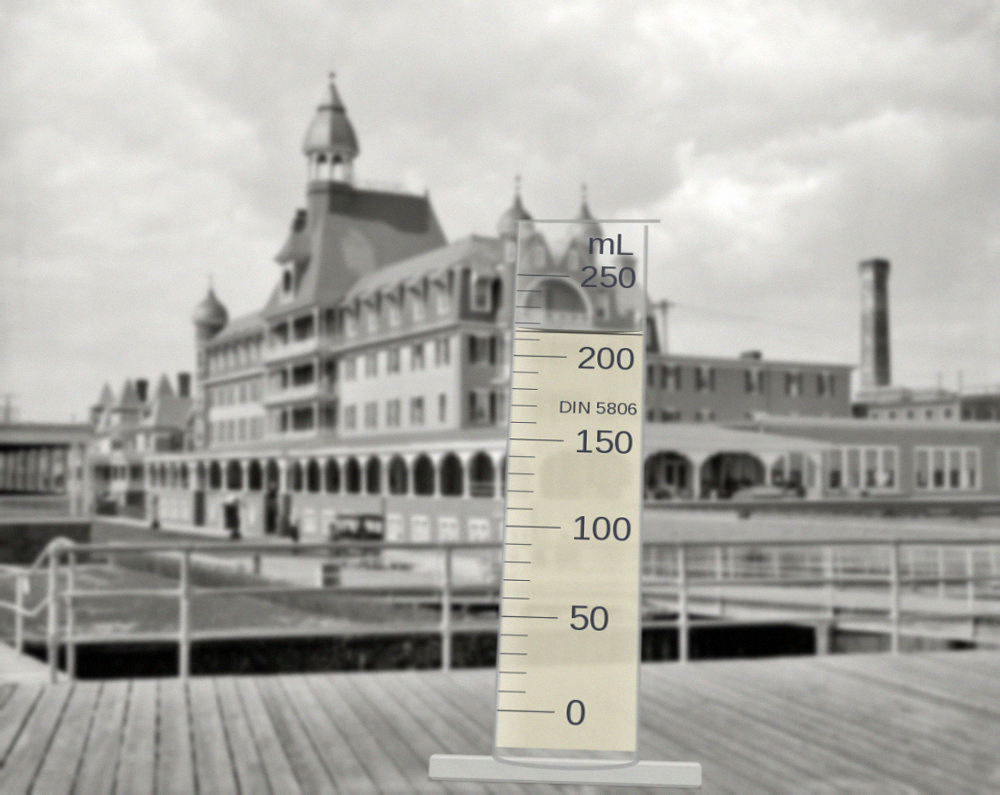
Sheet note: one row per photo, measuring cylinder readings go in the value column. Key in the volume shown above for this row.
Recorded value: 215 mL
